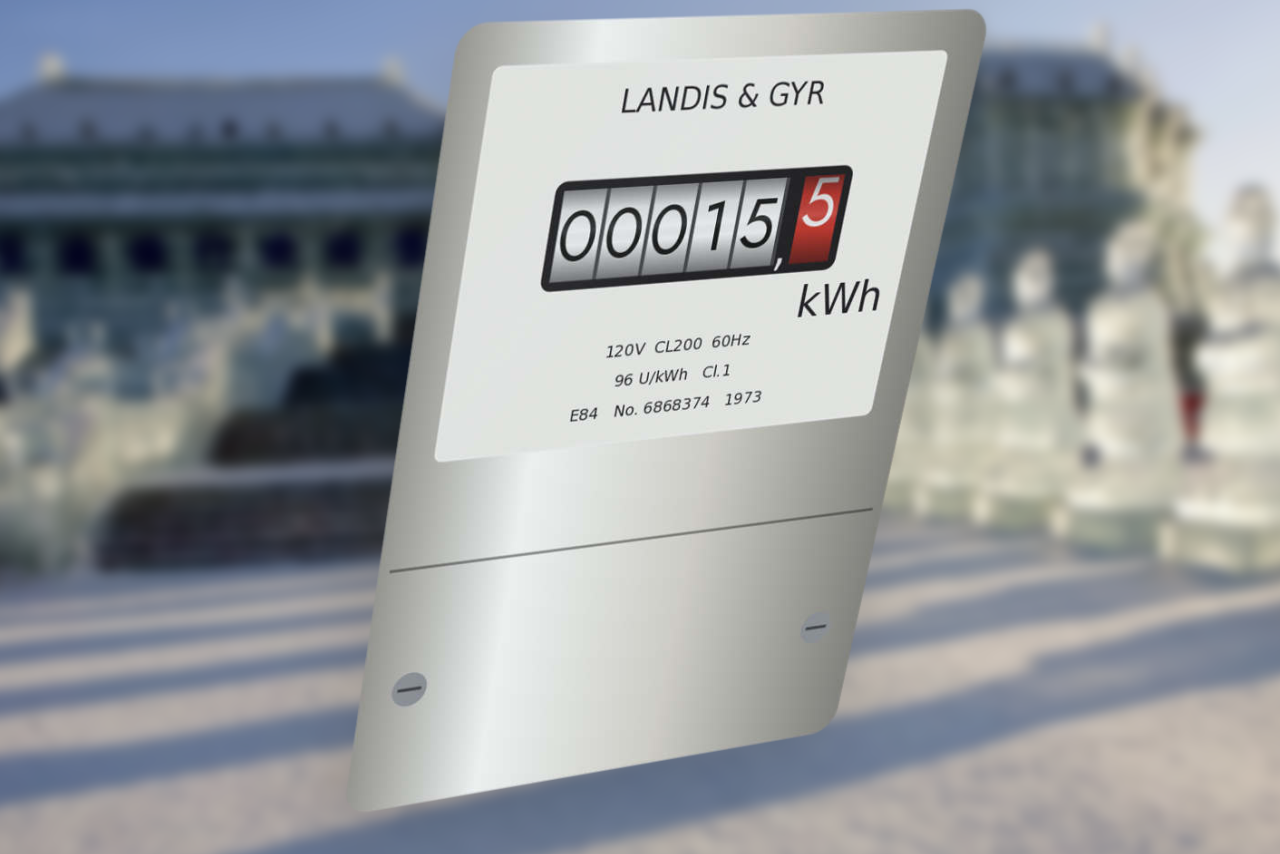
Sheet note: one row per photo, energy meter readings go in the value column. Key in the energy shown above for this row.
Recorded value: 15.5 kWh
